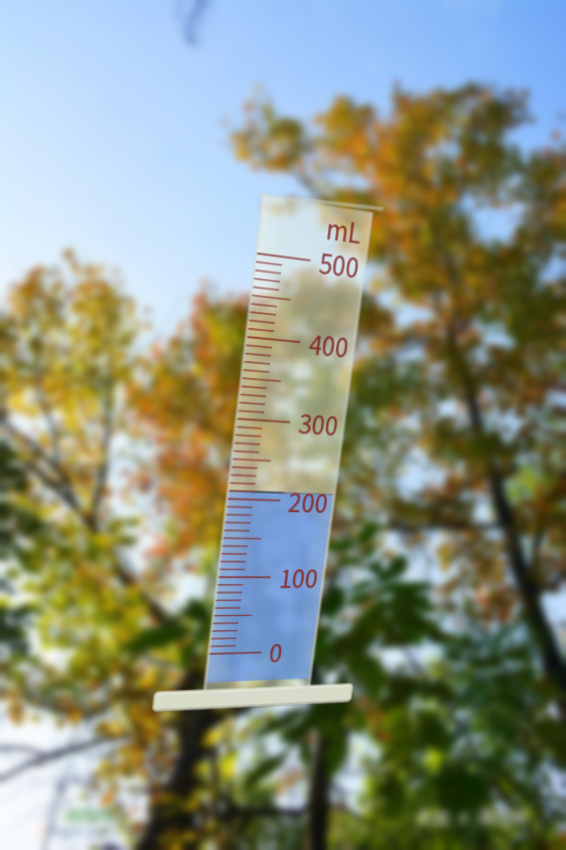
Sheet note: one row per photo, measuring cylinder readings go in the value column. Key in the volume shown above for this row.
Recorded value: 210 mL
